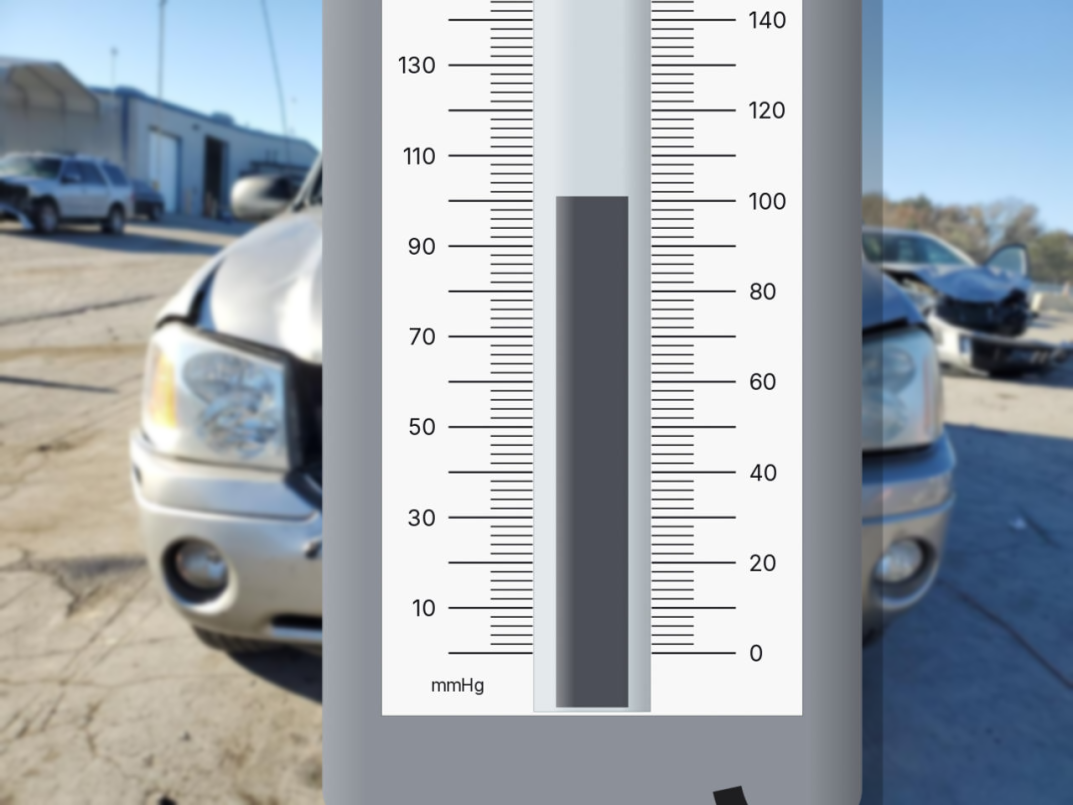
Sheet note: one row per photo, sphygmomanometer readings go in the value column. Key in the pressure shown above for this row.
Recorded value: 101 mmHg
